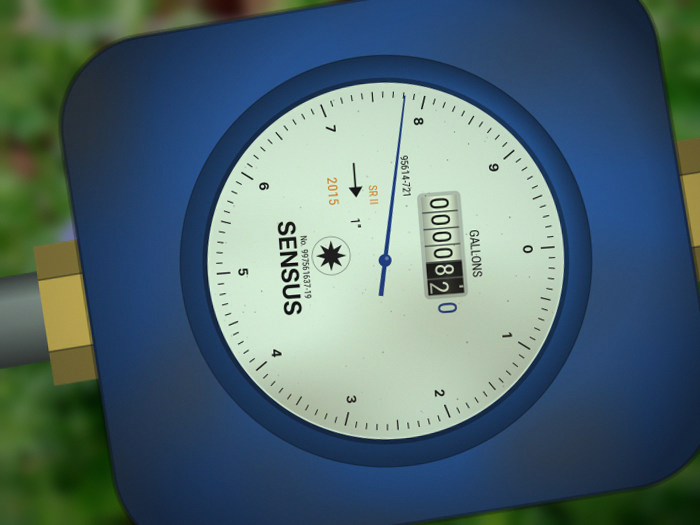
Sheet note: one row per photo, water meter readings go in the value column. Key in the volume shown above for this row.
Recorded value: 817.8 gal
